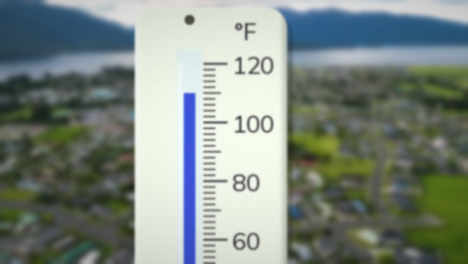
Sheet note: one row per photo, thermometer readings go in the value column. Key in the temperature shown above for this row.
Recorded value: 110 °F
